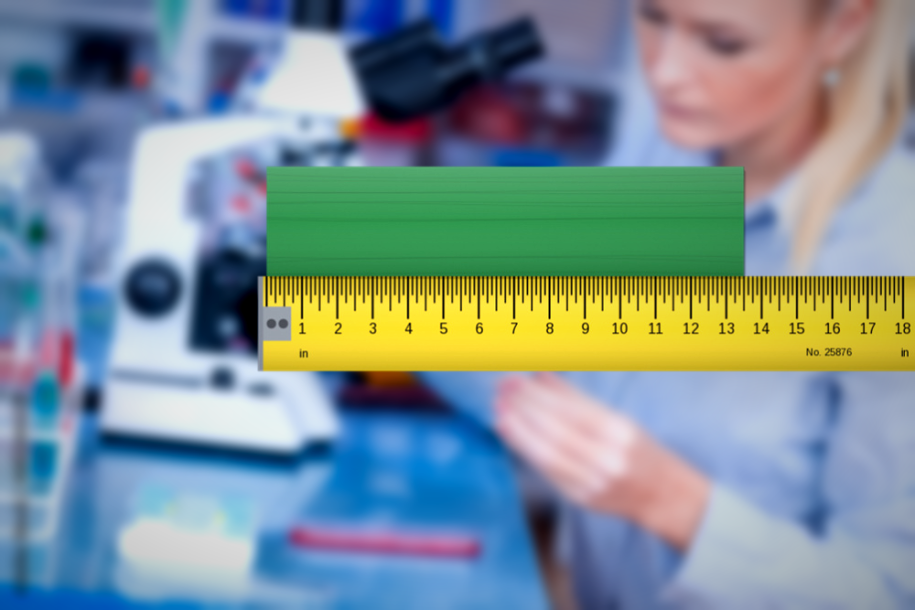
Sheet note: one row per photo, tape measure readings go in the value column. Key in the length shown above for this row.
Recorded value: 13.5 in
